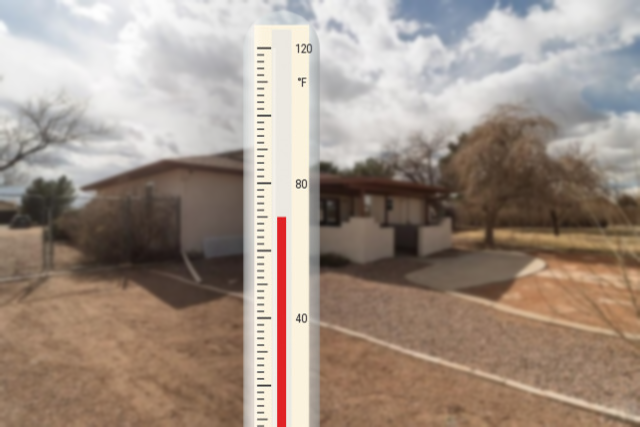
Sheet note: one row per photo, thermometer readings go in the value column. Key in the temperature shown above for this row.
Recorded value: 70 °F
